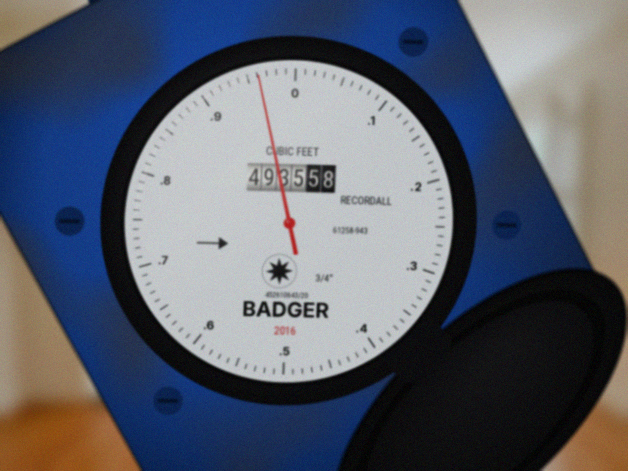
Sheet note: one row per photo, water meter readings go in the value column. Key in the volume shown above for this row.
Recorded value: 493557.96 ft³
